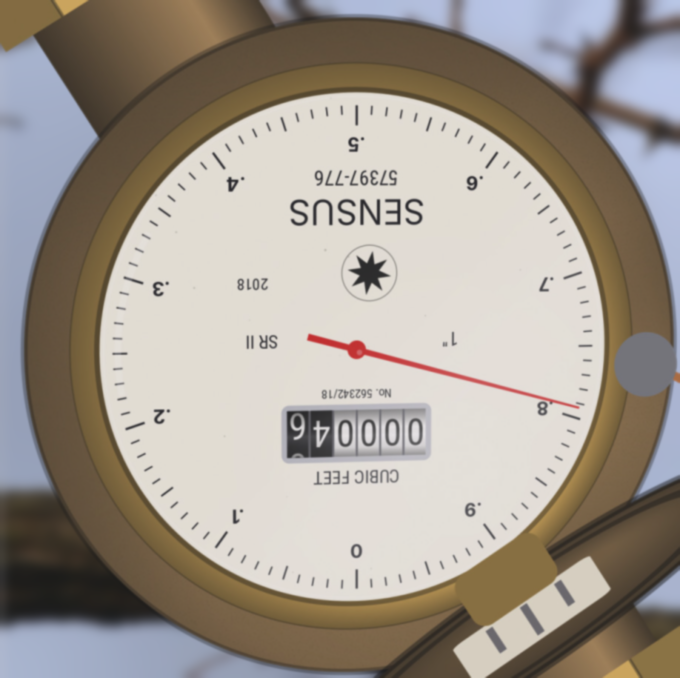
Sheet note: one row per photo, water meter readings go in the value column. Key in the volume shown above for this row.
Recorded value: 45.79 ft³
